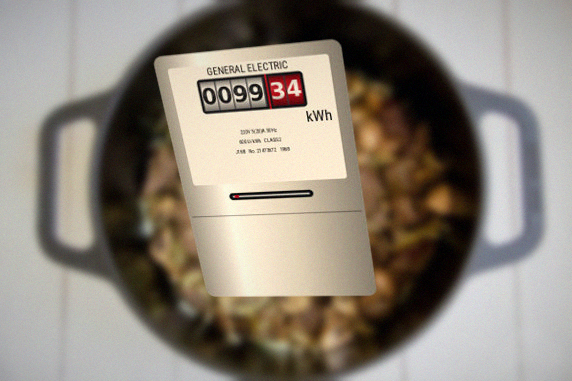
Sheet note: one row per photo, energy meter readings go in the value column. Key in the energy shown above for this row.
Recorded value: 99.34 kWh
